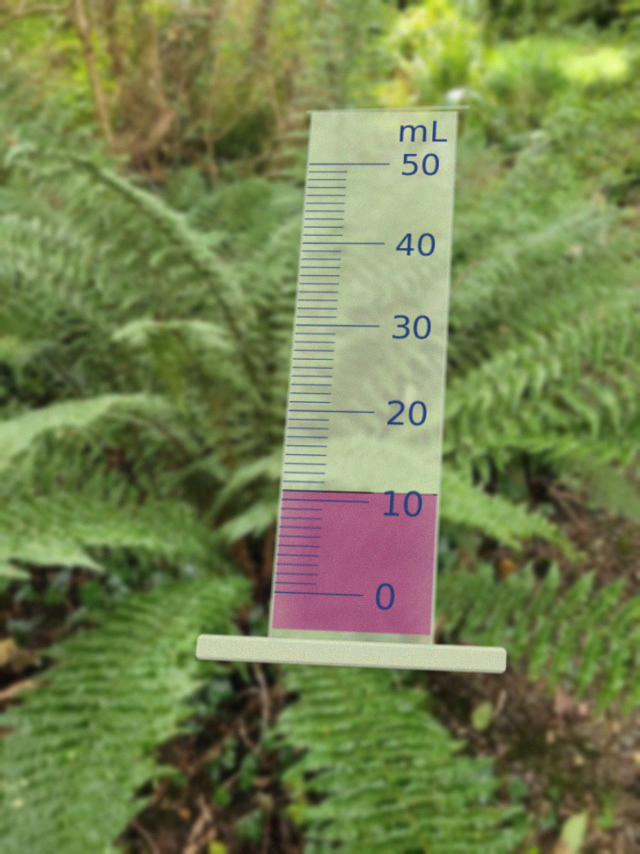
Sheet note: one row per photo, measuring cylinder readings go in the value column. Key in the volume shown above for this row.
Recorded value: 11 mL
